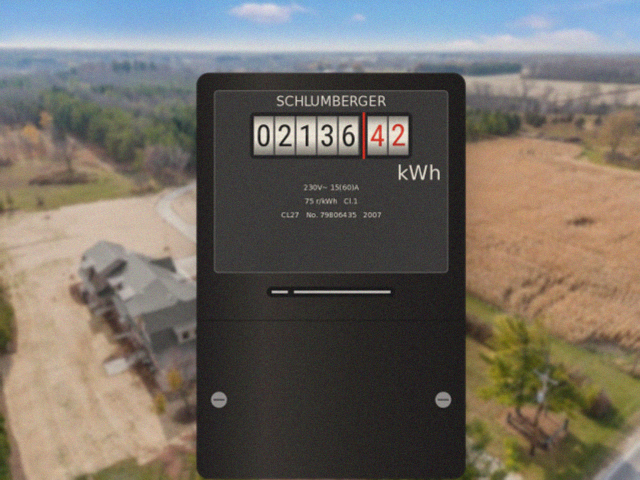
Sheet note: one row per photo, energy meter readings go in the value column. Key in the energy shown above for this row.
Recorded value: 2136.42 kWh
